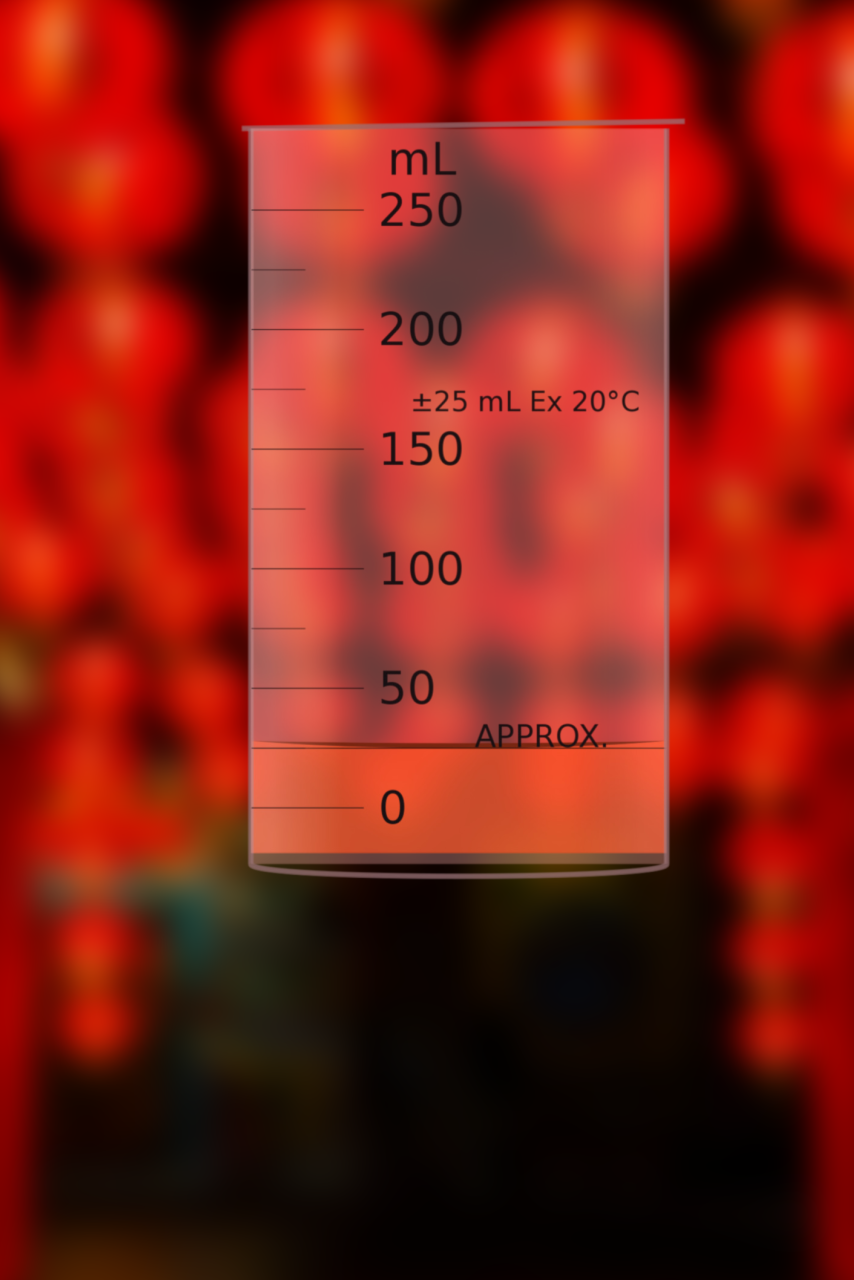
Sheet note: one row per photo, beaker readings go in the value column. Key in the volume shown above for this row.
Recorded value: 25 mL
